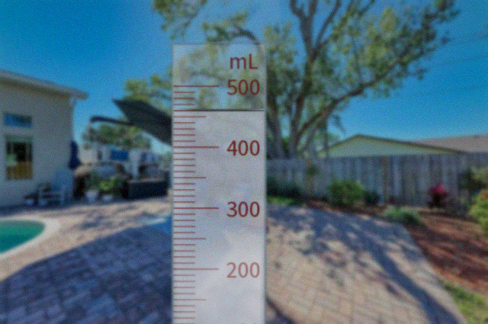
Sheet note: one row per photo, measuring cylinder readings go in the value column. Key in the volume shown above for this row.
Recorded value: 460 mL
